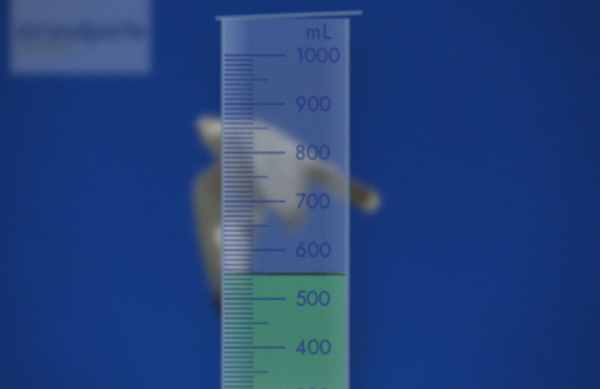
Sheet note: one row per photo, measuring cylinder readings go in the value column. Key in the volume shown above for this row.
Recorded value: 550 mL
